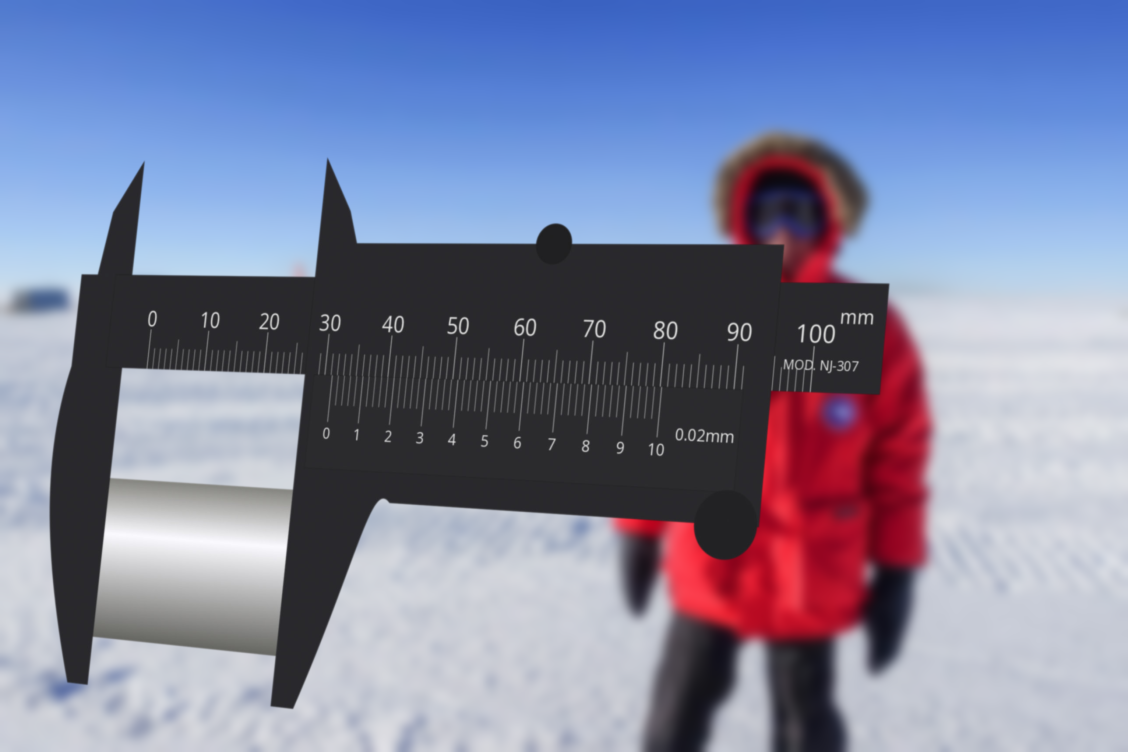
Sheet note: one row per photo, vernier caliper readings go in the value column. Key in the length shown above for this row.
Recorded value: 31.2 mm
